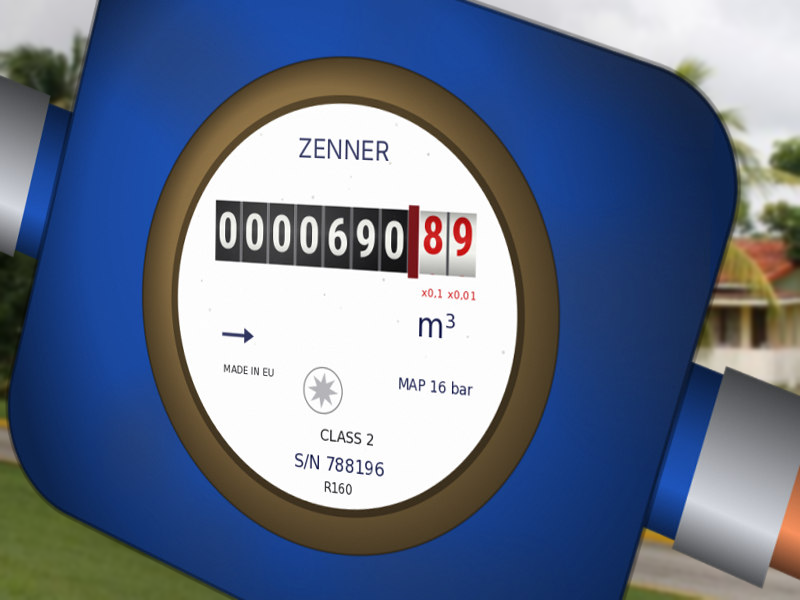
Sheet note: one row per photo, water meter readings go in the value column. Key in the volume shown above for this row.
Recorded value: 690.89 m³
